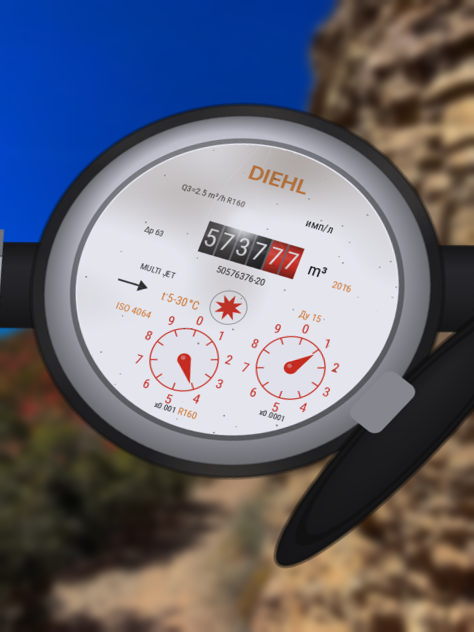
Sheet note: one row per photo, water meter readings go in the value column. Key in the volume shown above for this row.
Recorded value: 5737.7741 m³
